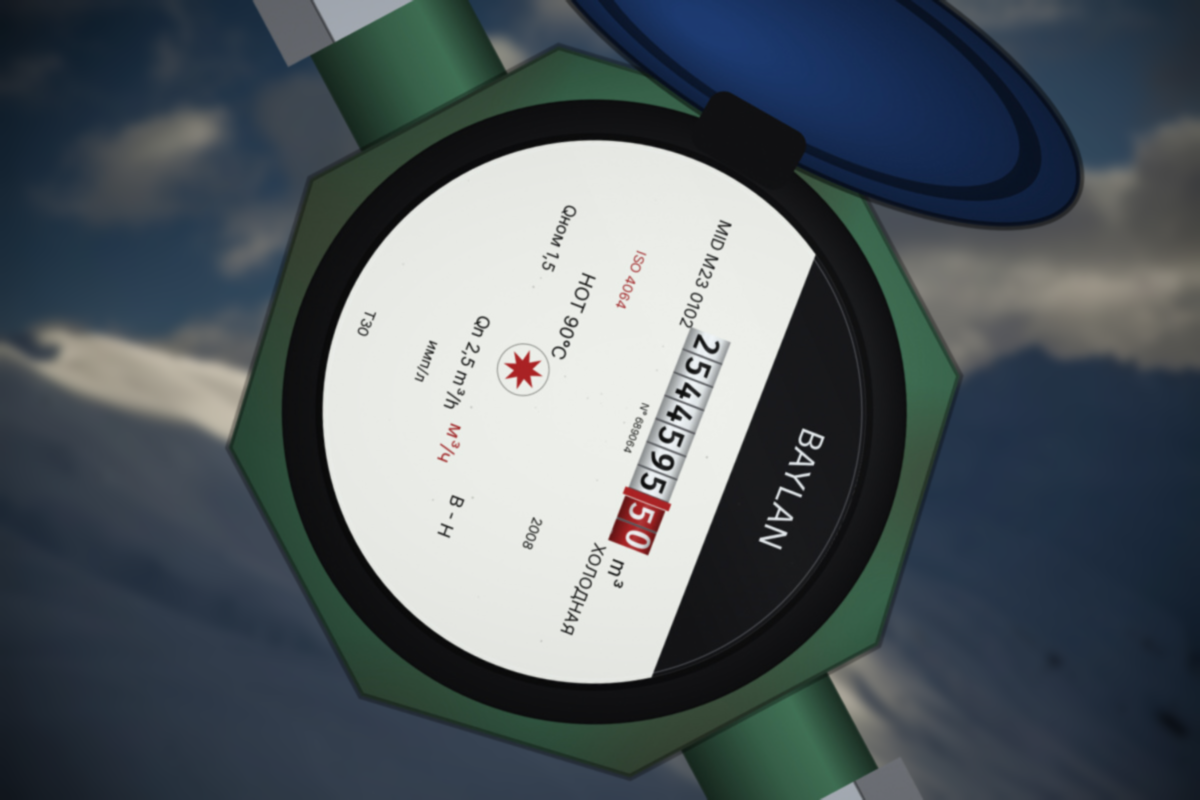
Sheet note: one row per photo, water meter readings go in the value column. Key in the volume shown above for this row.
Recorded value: 2544595.50 m³
